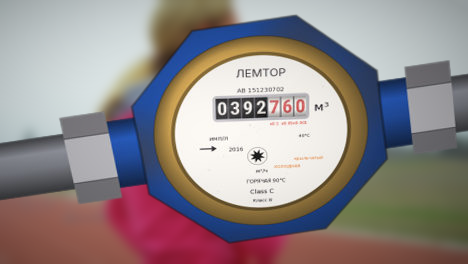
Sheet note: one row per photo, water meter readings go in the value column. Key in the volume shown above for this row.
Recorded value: 392.760 m³
